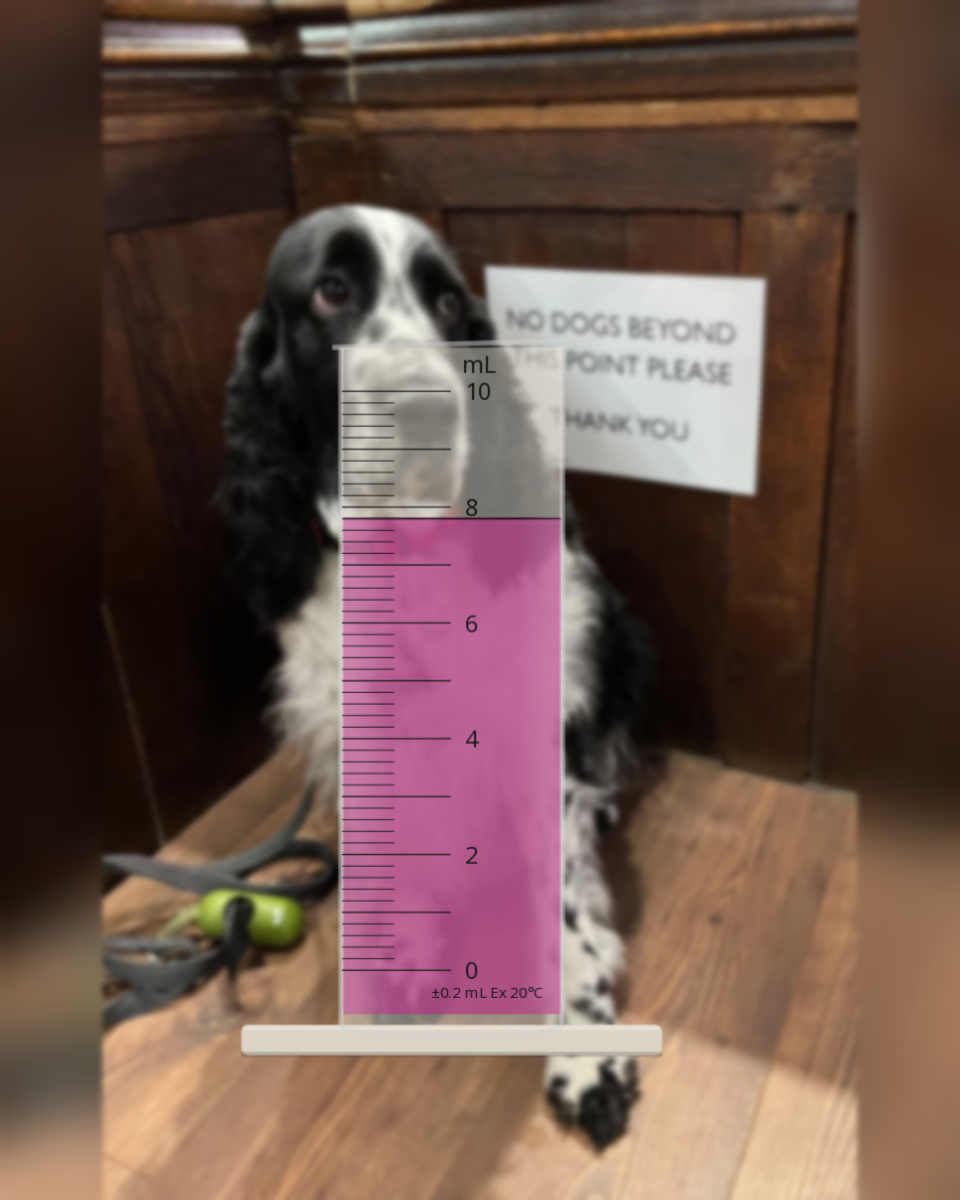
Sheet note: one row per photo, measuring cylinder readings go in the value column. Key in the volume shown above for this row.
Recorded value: 7.8 mL
